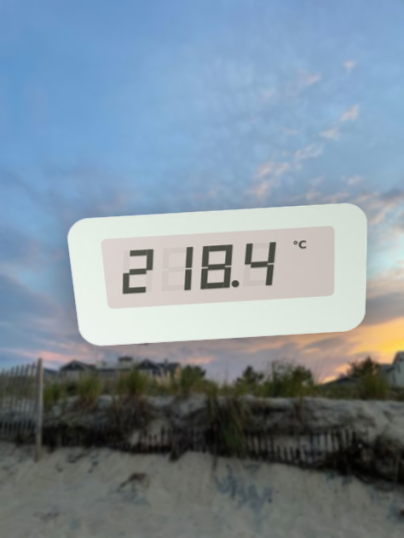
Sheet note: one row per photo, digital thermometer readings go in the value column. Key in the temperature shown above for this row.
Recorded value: 218.4 °C
